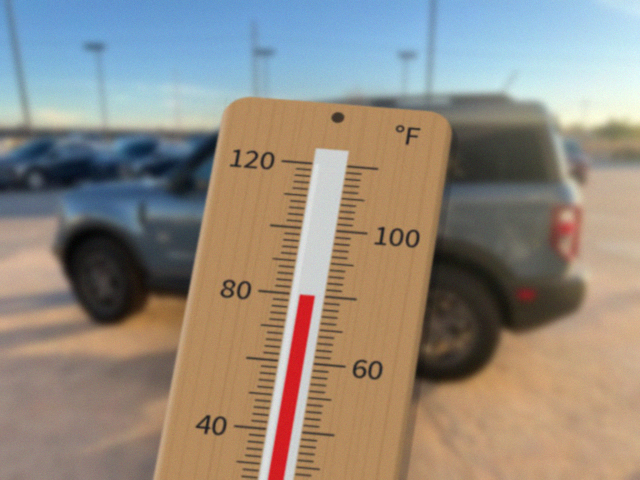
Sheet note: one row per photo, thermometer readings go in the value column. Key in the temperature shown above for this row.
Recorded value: 80 °F
